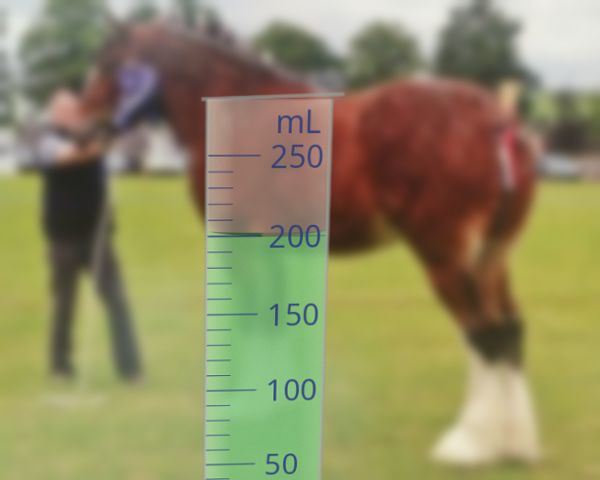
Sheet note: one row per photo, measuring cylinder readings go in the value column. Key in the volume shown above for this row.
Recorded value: 200 mL
